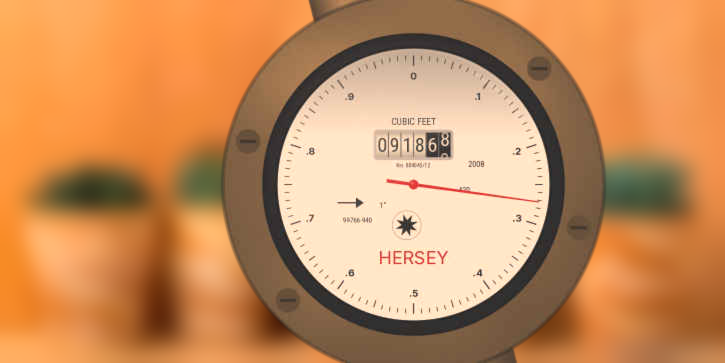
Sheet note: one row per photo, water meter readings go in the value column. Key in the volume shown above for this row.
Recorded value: 91868.27 ft³
